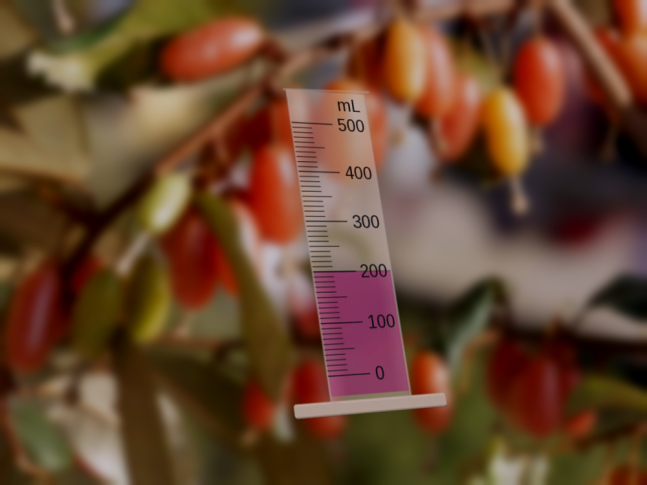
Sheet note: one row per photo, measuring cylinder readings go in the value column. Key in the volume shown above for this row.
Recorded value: 200 mL
